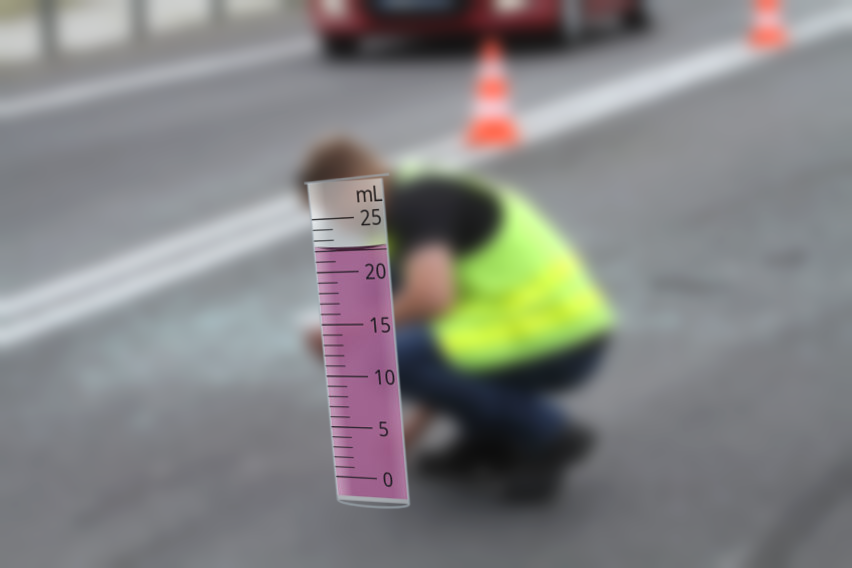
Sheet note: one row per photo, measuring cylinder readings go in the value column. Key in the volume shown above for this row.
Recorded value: 22 mL
